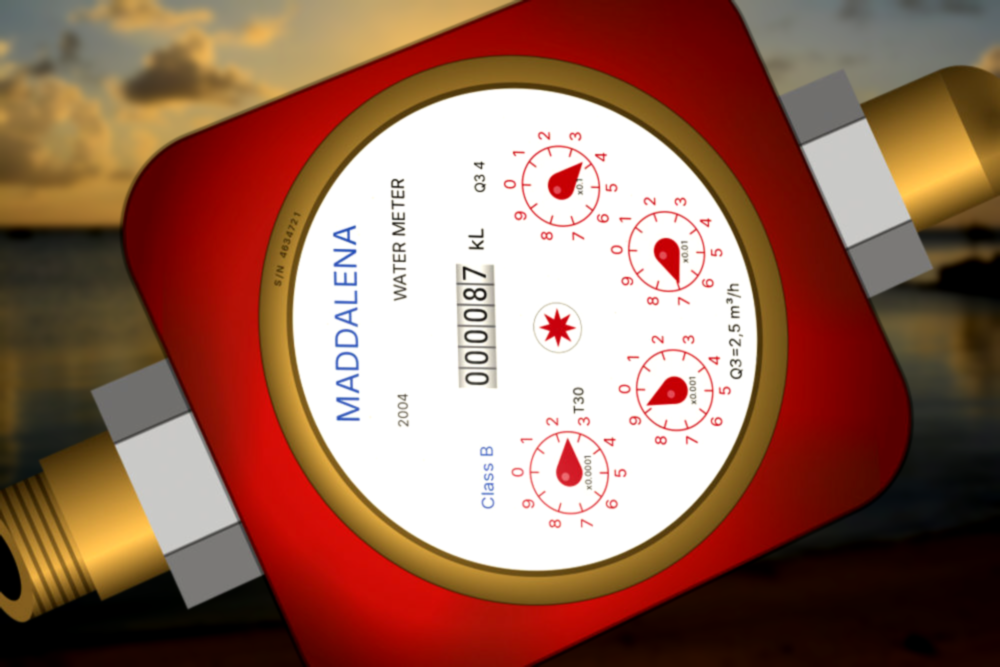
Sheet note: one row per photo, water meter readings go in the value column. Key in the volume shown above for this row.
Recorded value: 87.3692 kL
